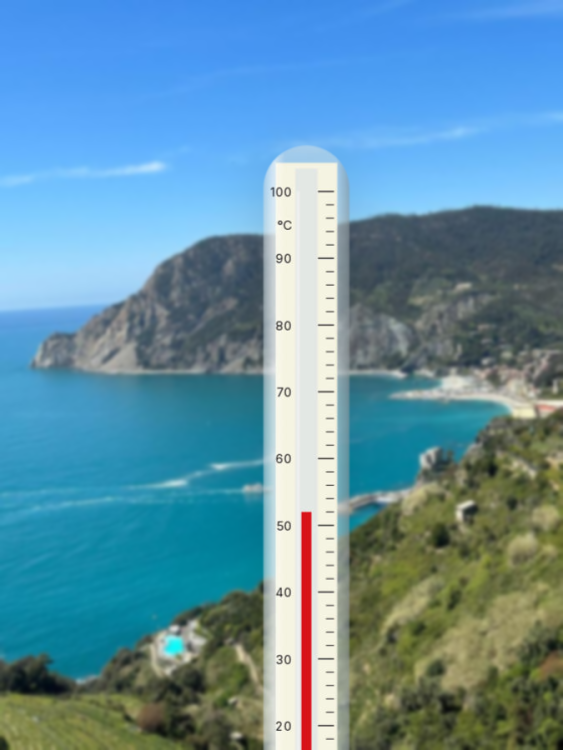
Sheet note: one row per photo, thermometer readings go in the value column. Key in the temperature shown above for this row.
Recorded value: 52 °C
